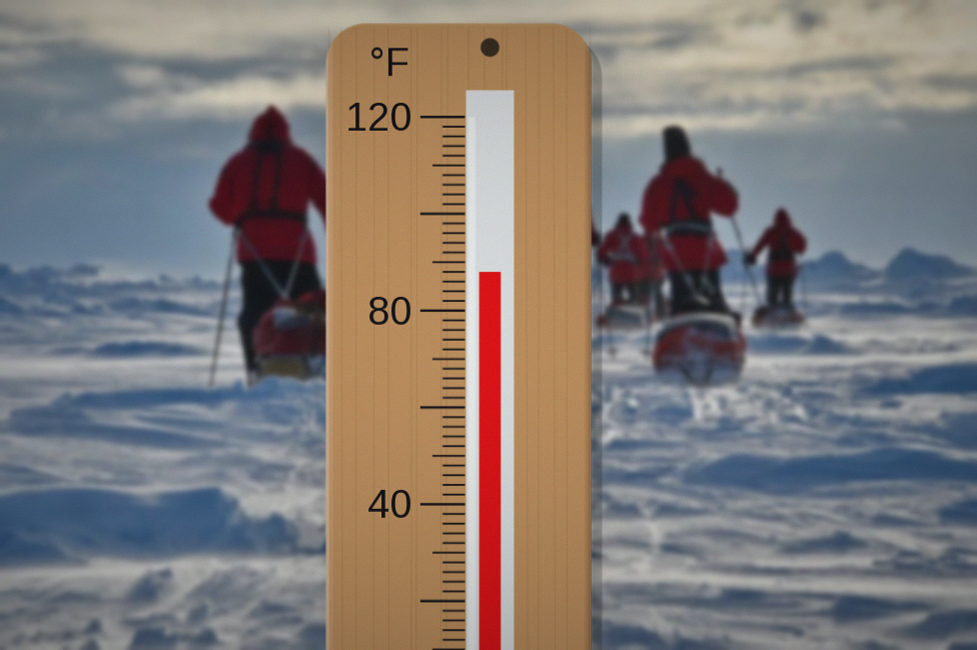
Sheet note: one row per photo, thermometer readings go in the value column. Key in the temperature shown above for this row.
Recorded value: 88 °F
